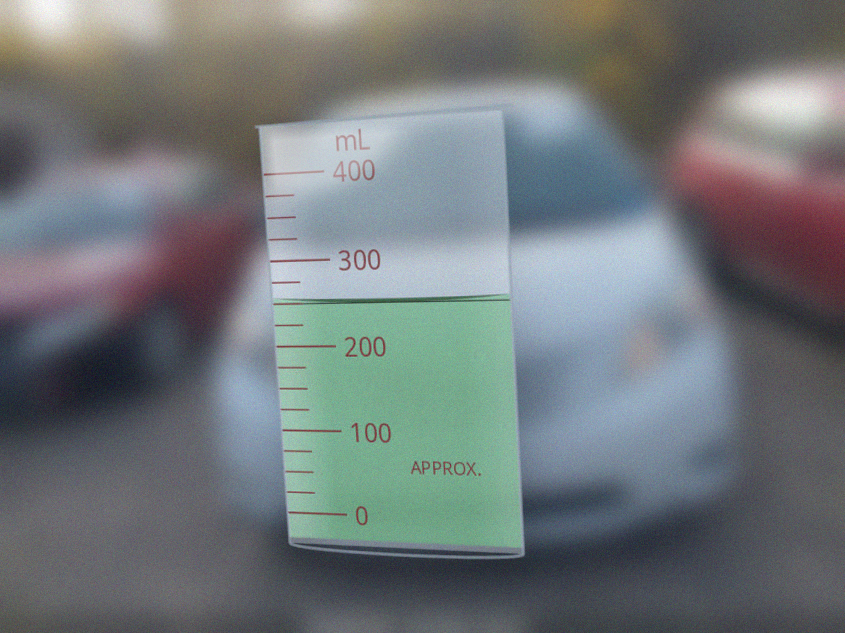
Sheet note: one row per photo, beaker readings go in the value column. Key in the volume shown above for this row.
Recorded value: 250 mL
